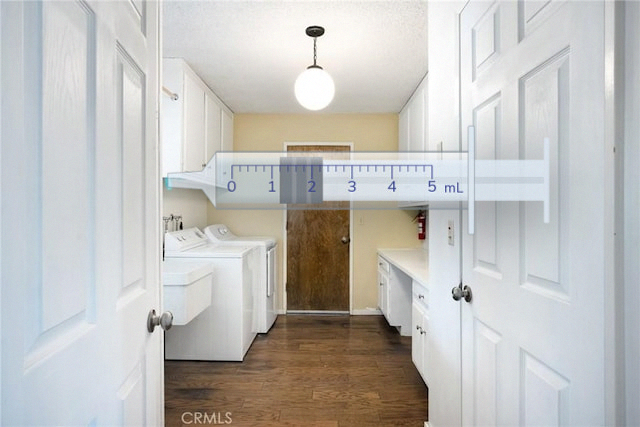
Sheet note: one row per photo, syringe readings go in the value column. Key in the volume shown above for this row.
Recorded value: 1.2 mL
